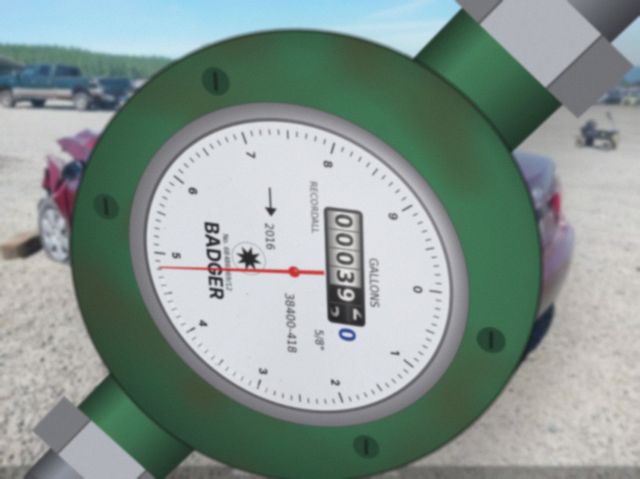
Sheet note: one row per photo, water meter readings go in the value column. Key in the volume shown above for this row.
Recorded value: 3924.8 gal
